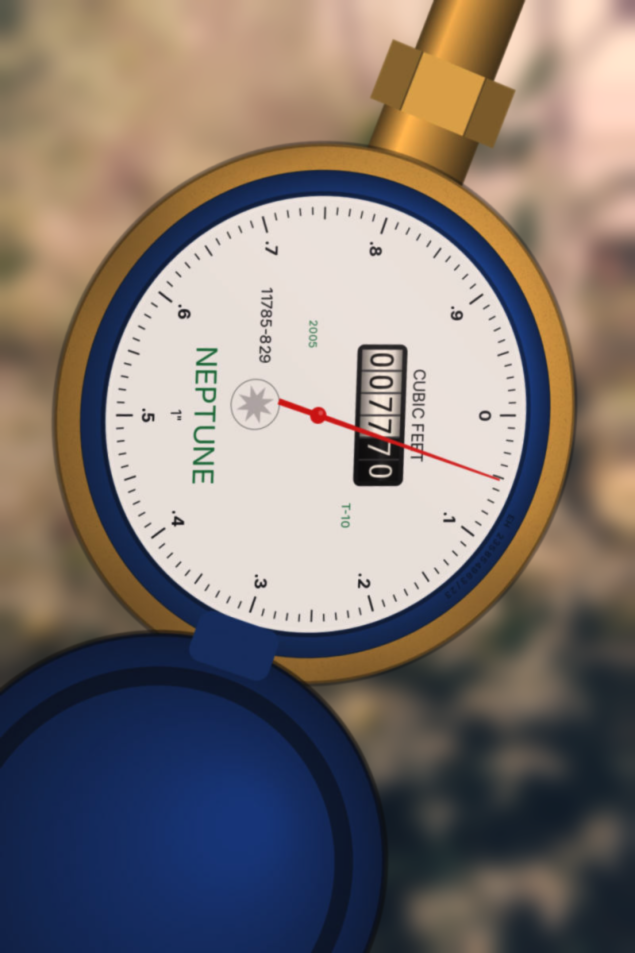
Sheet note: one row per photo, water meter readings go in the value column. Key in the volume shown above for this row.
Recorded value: 7770.05 ft³
